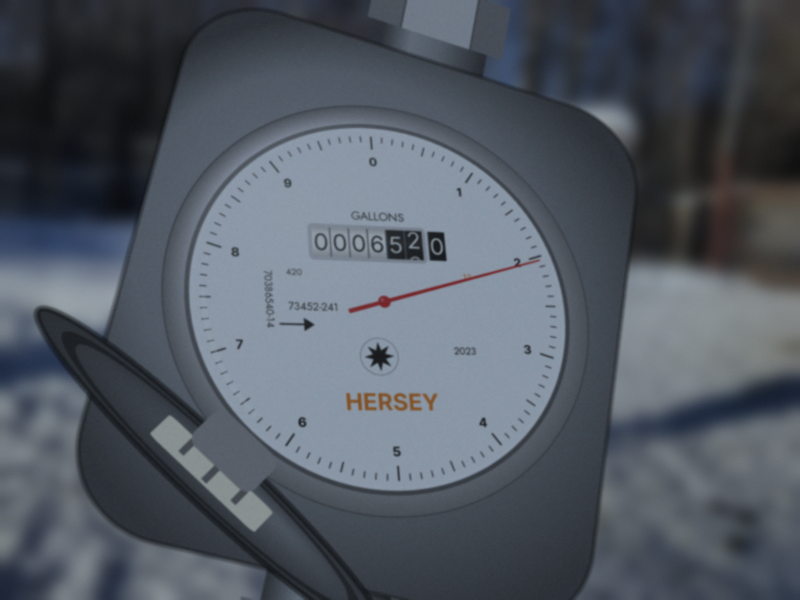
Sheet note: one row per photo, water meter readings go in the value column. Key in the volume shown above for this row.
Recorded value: 6522.0 gal
